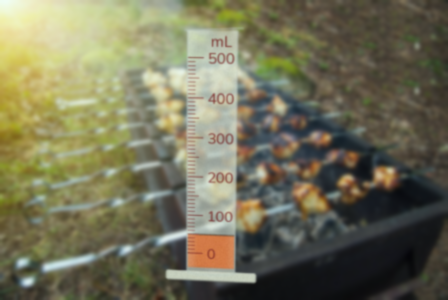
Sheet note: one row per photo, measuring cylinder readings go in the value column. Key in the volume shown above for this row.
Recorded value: 50 mL
